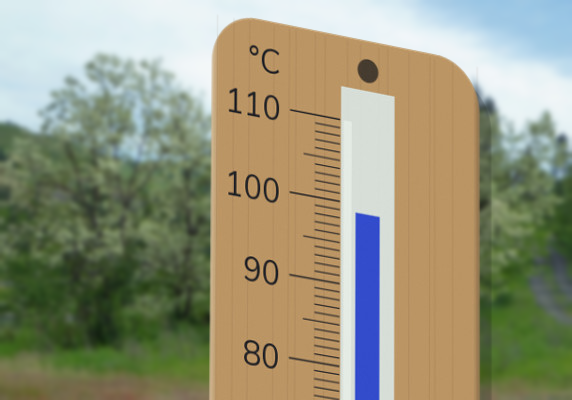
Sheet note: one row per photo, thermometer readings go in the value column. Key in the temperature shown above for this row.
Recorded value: 99 °C
